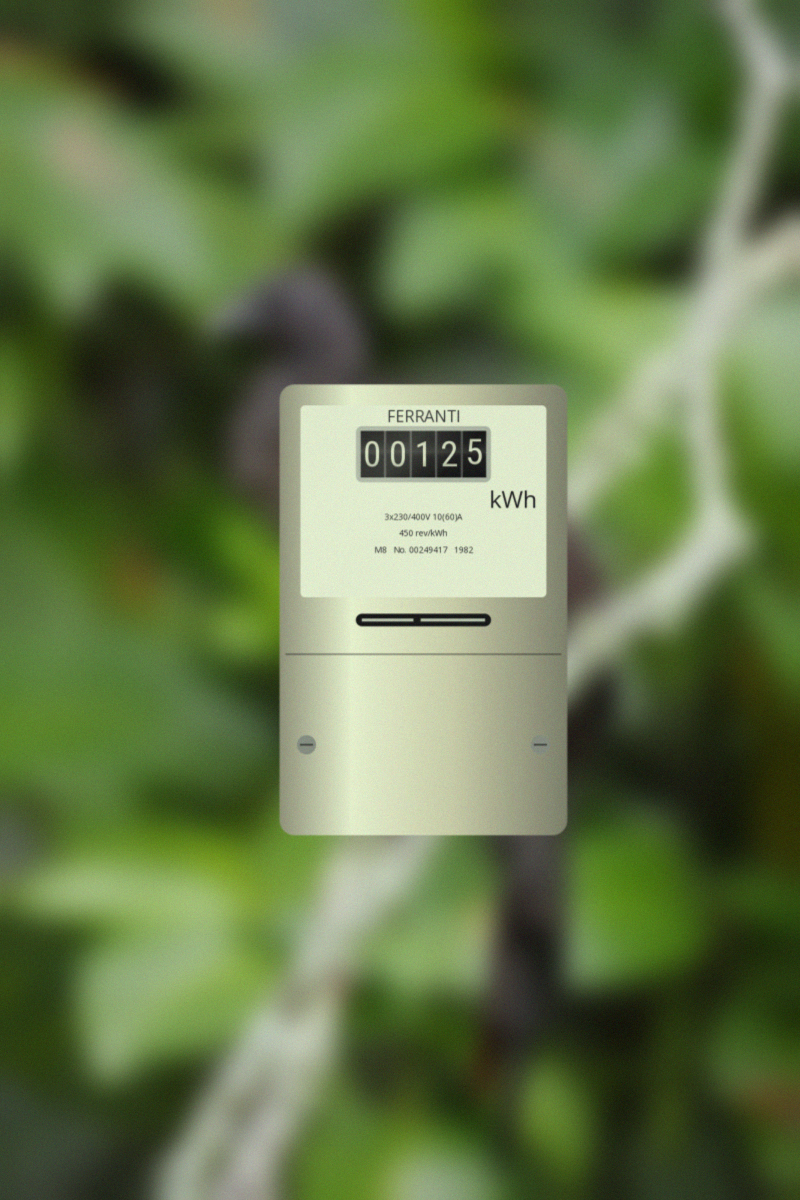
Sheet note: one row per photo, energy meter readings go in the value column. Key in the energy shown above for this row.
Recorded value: 125 kWh
